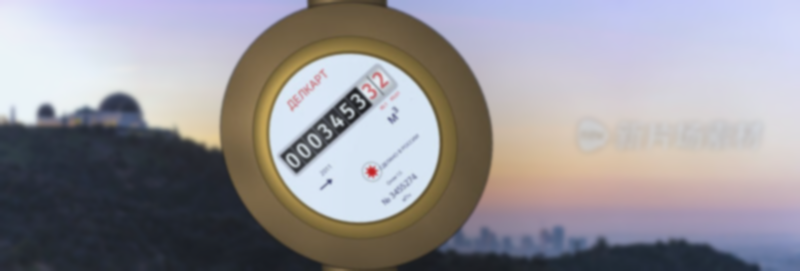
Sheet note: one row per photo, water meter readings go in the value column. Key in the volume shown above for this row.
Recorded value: 3453.32 m³
